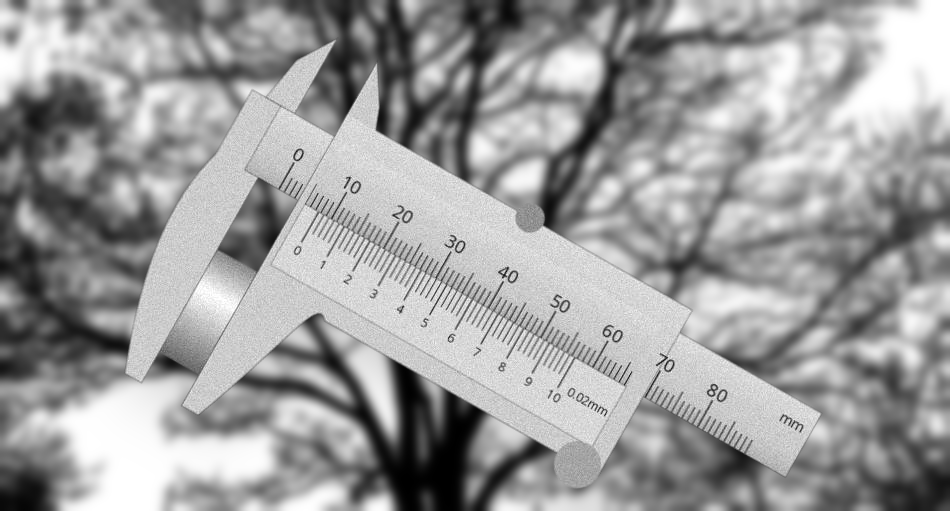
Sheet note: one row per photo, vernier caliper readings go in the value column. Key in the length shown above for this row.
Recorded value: 7.6 mm
